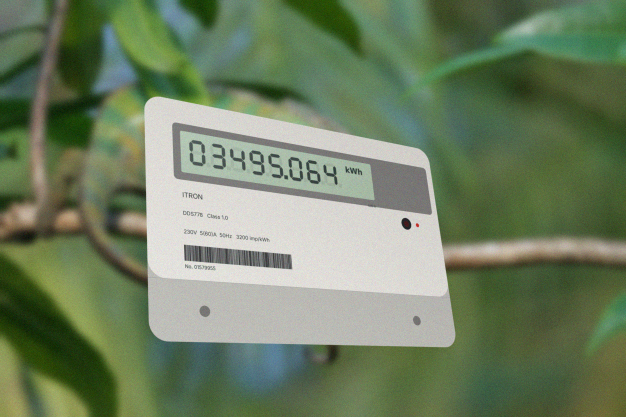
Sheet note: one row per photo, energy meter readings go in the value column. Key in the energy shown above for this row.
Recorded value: 3495.064 kWh
